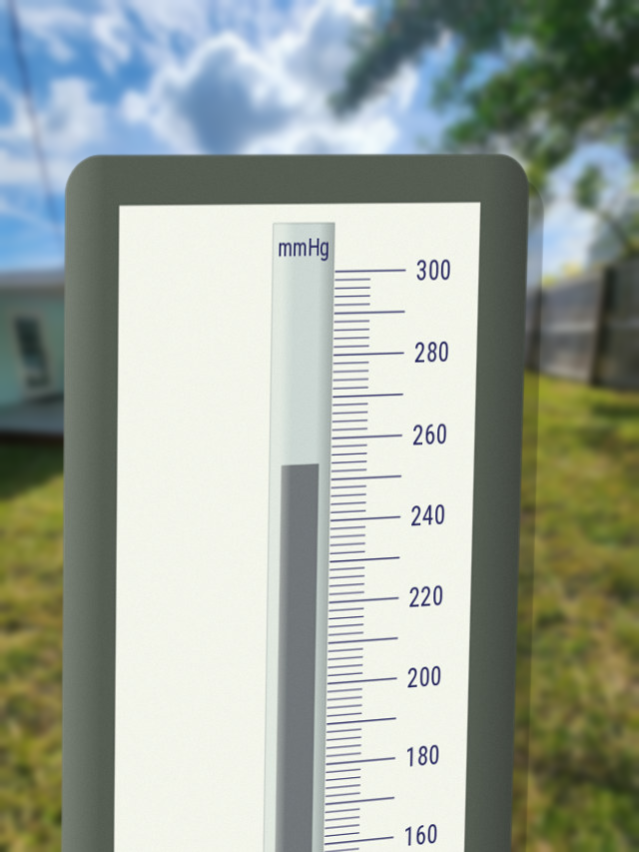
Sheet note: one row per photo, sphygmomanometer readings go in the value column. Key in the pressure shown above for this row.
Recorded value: 254 mmHg
